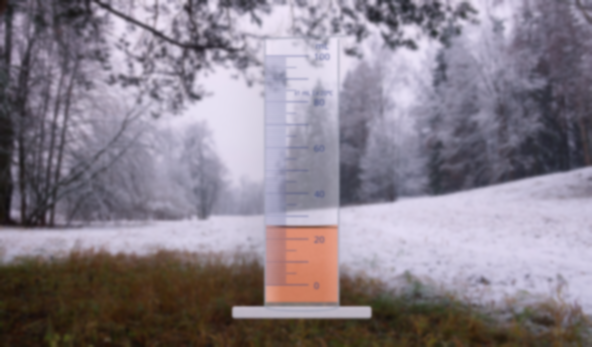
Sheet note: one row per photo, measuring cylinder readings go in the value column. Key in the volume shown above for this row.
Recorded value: 25 mL
